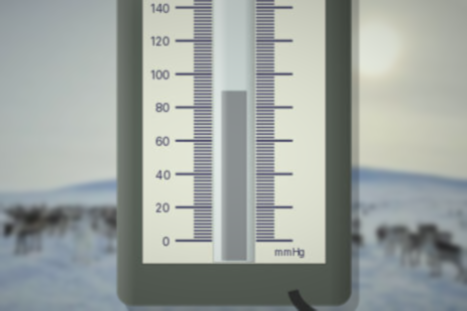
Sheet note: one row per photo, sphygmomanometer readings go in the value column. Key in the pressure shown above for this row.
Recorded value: 90 mmHg
